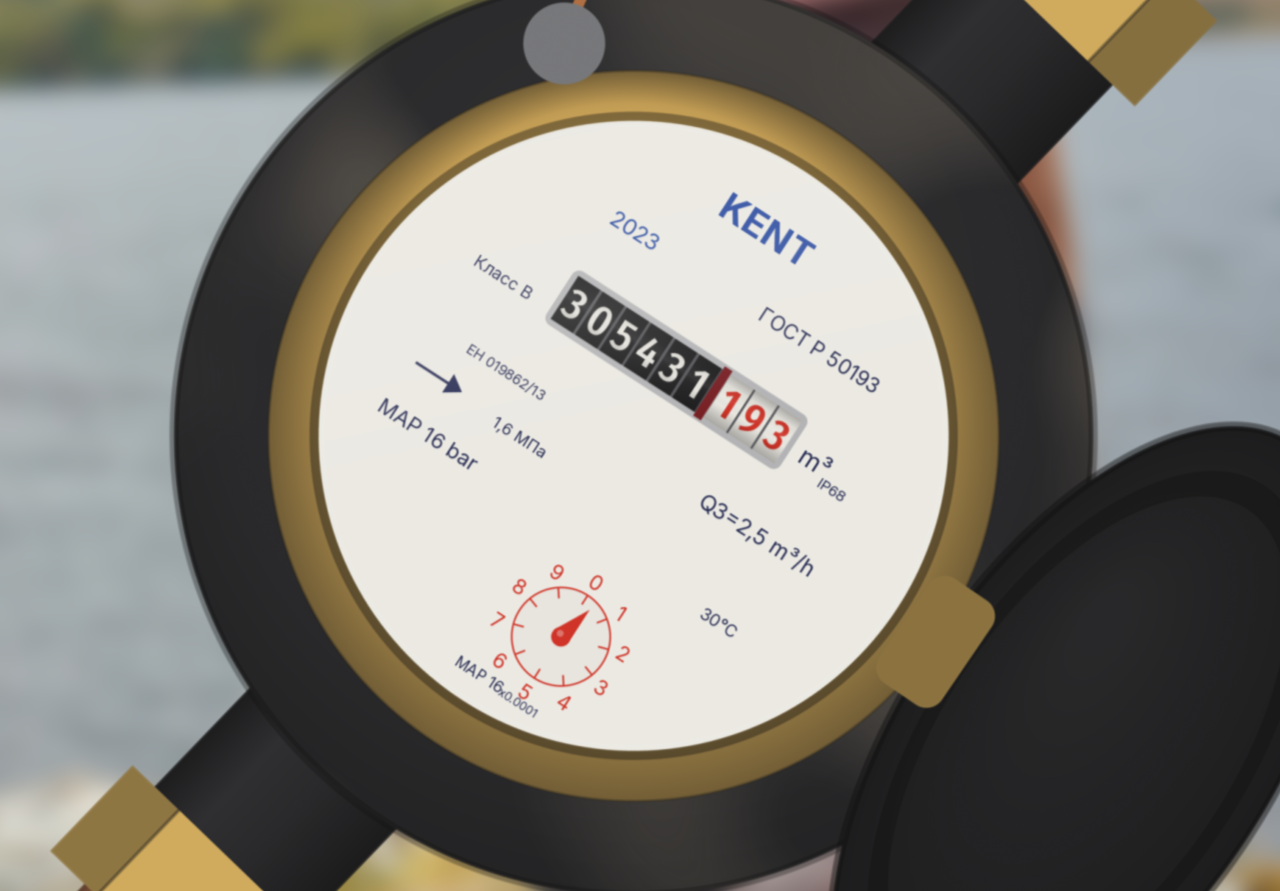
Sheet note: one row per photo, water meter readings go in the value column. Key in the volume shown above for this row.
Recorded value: 305431.1930 m³
